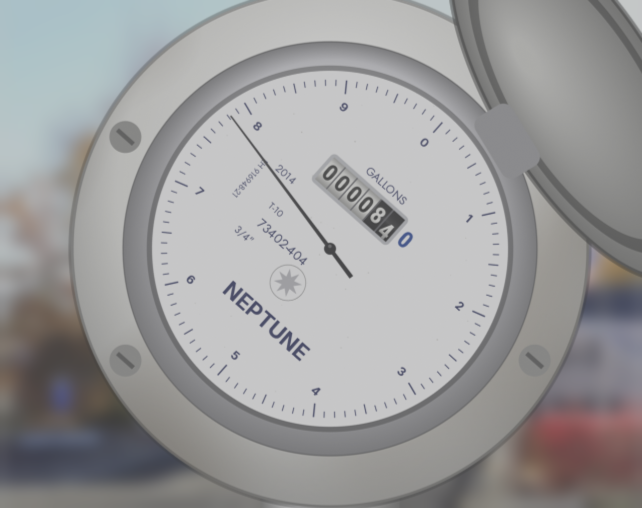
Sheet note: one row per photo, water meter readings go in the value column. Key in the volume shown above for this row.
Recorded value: 837.8 gal
